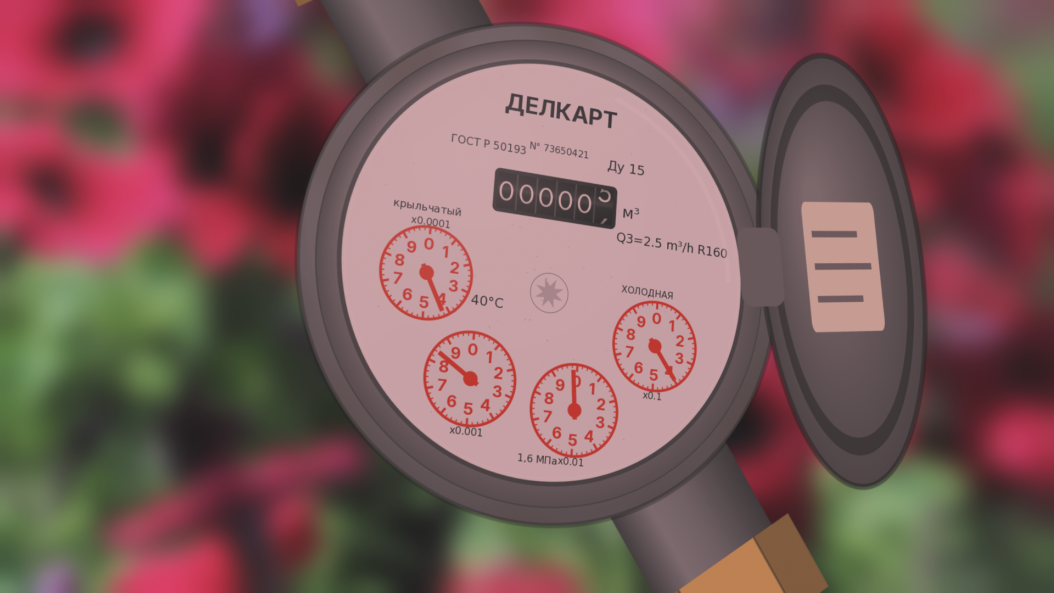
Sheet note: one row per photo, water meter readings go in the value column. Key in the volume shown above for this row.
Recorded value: 5.3984 m³
